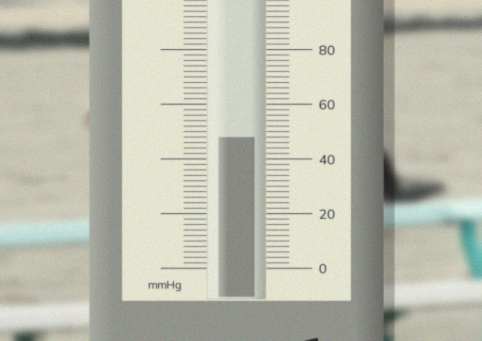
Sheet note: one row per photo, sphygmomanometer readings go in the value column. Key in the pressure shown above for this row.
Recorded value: 48 mmHg
